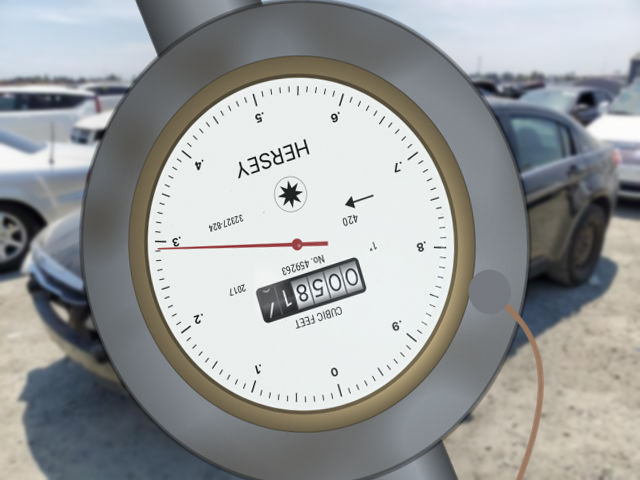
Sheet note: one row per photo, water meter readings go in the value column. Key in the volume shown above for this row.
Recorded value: 5817.29 ft³
